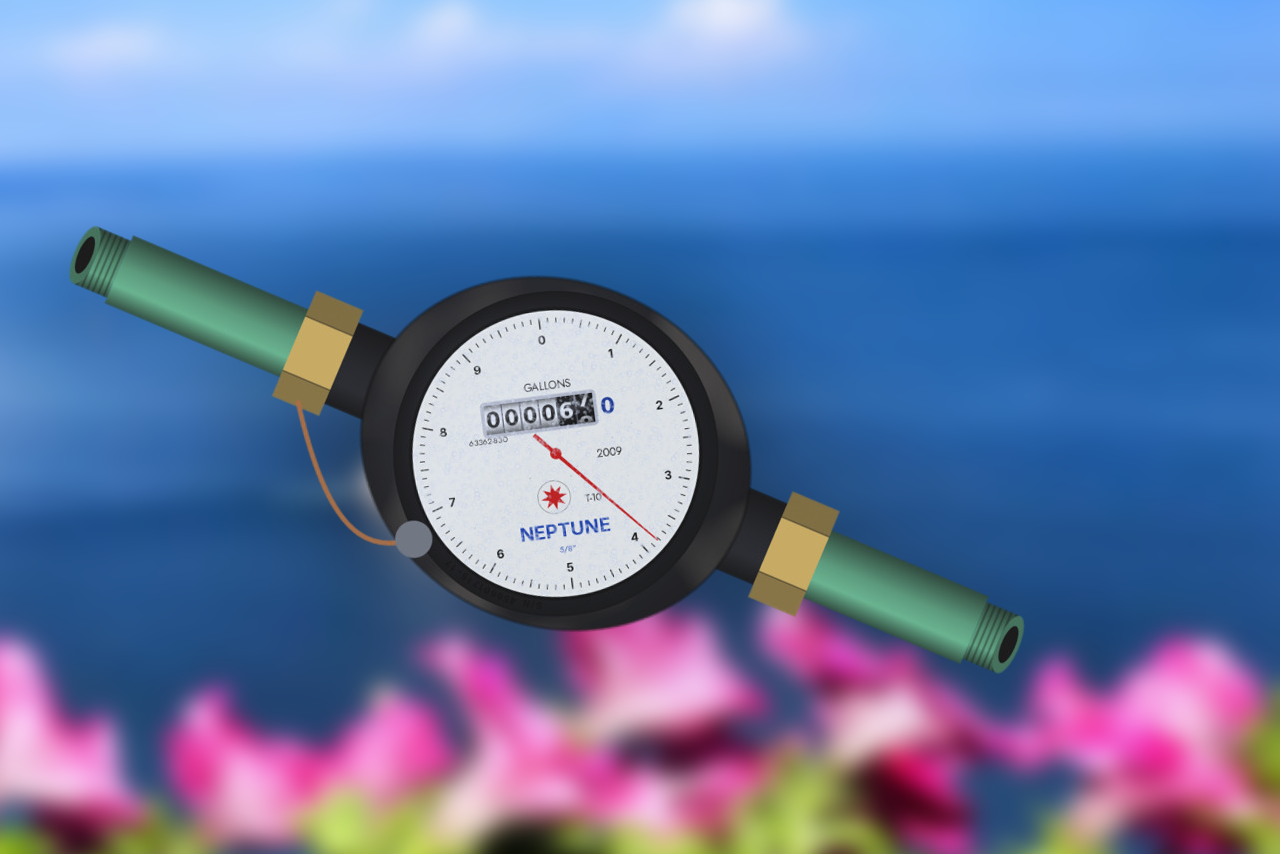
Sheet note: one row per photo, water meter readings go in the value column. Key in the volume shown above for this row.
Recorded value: 673.8 gal
